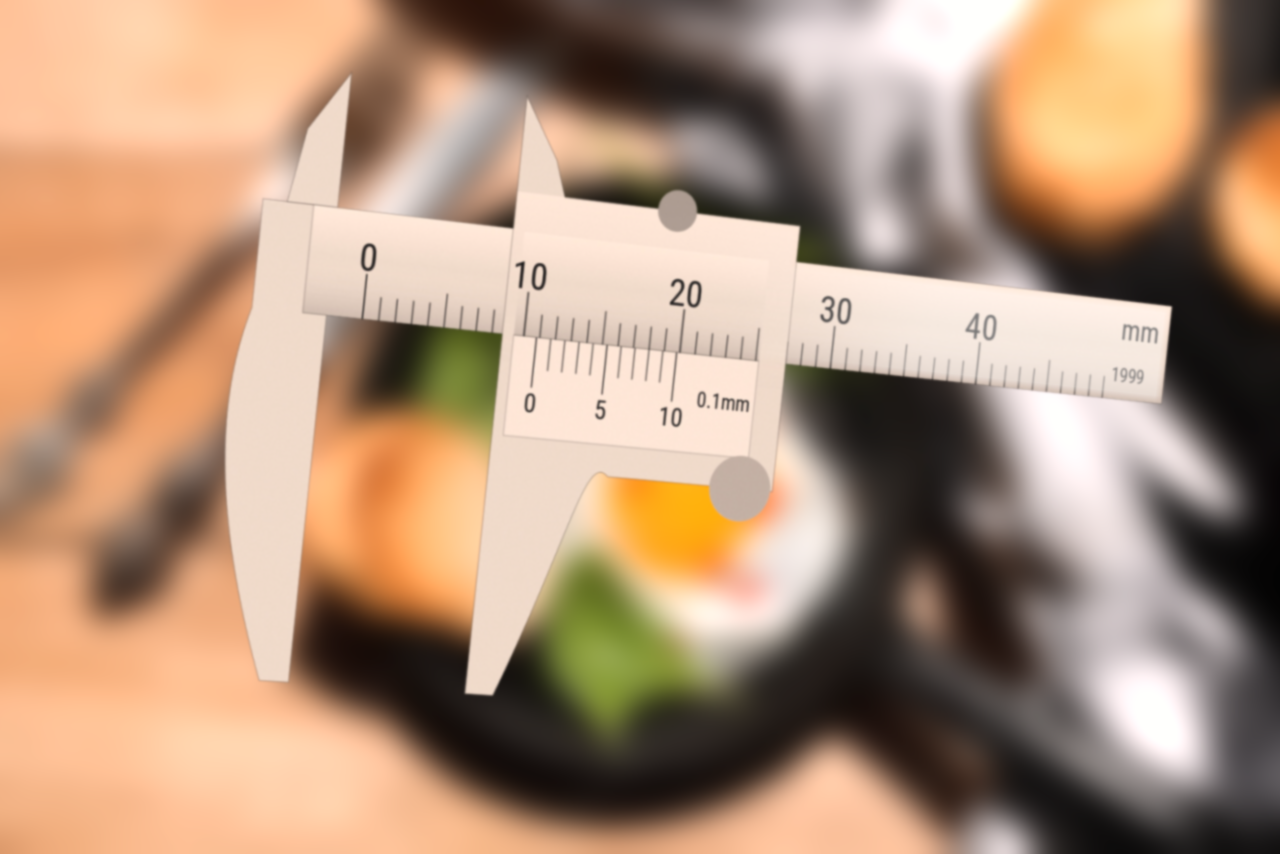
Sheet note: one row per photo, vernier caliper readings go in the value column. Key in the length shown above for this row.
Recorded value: 10.8 mm
